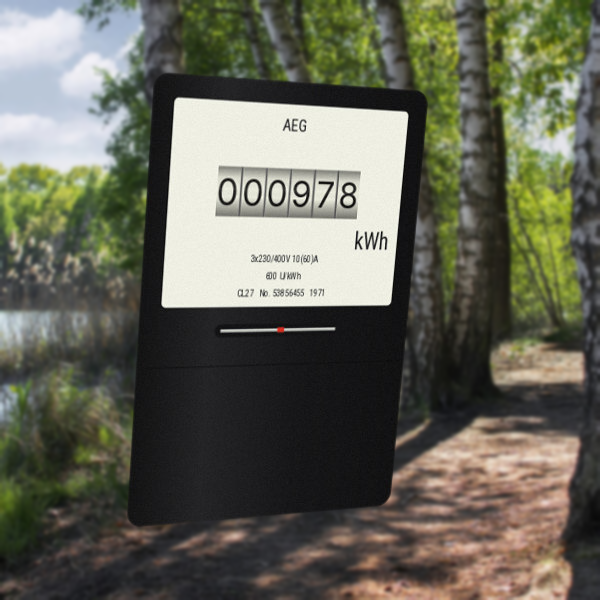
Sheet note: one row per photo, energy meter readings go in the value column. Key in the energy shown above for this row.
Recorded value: 978 kWh
